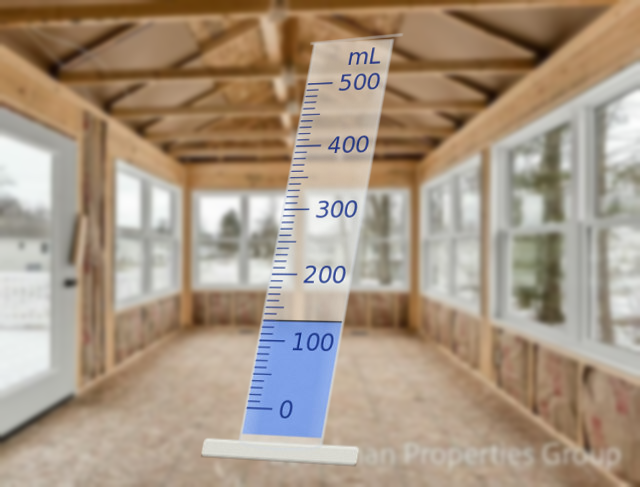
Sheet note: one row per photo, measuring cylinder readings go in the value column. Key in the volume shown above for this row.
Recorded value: 130 mL
